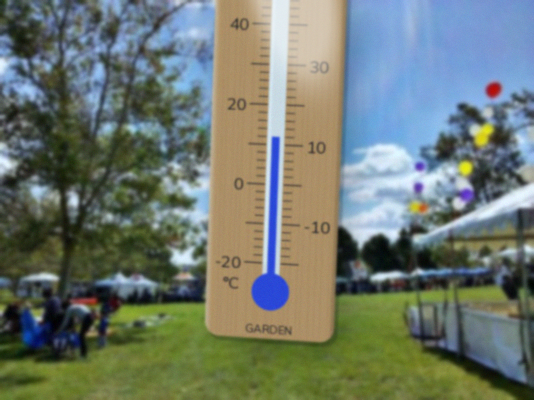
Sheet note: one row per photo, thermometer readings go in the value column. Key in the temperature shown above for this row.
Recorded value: 12 °C
